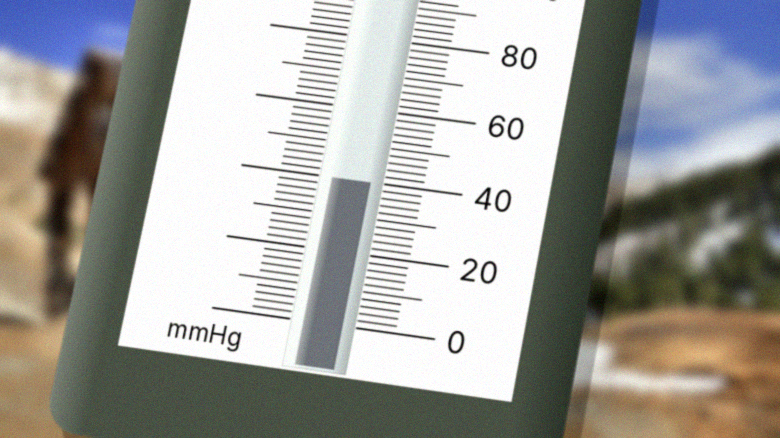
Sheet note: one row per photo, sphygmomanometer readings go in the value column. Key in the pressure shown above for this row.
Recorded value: 40 mmHg
